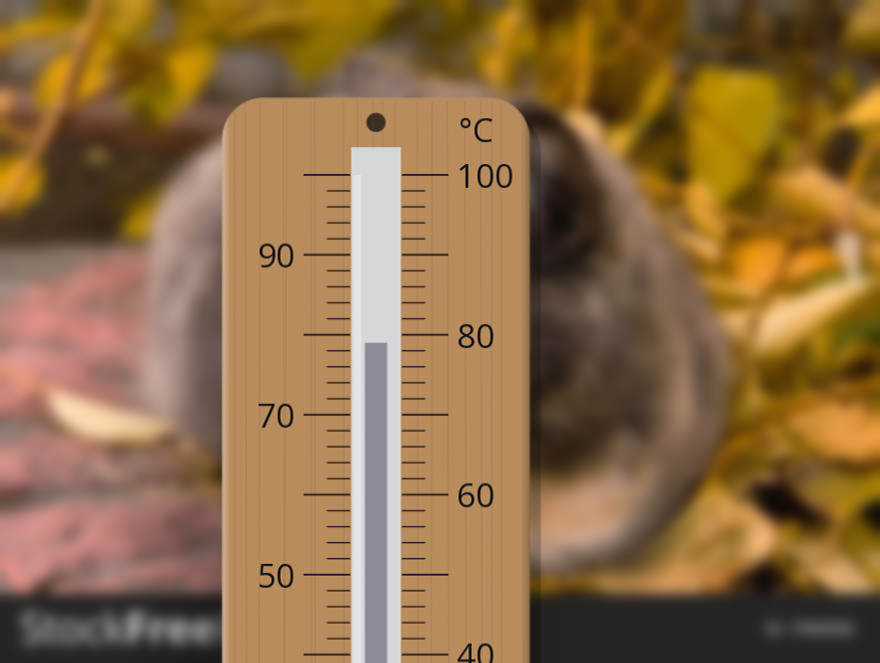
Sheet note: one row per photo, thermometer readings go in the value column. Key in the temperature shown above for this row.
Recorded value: 79 °C
